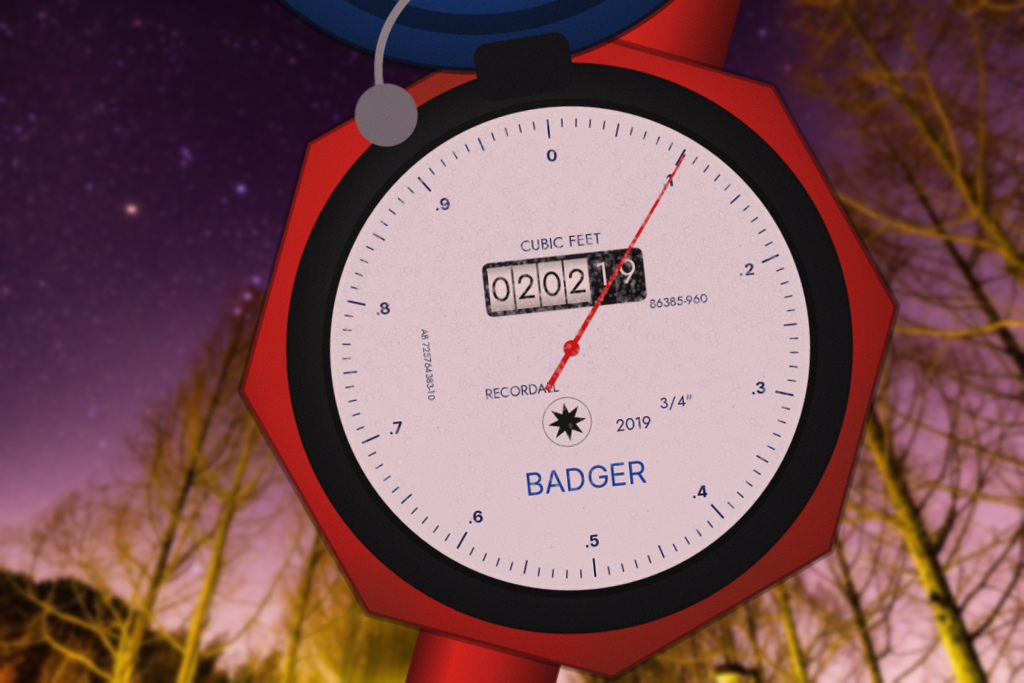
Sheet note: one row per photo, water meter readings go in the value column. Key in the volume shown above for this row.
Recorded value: 20219.10 ft³
